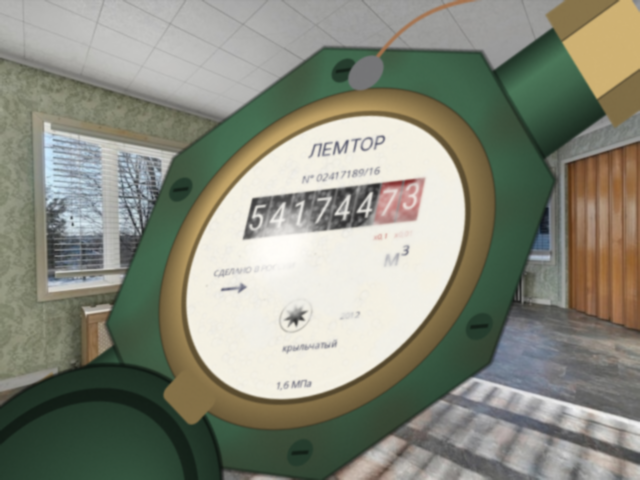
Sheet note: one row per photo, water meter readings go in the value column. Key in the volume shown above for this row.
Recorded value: 541744.73 m³
